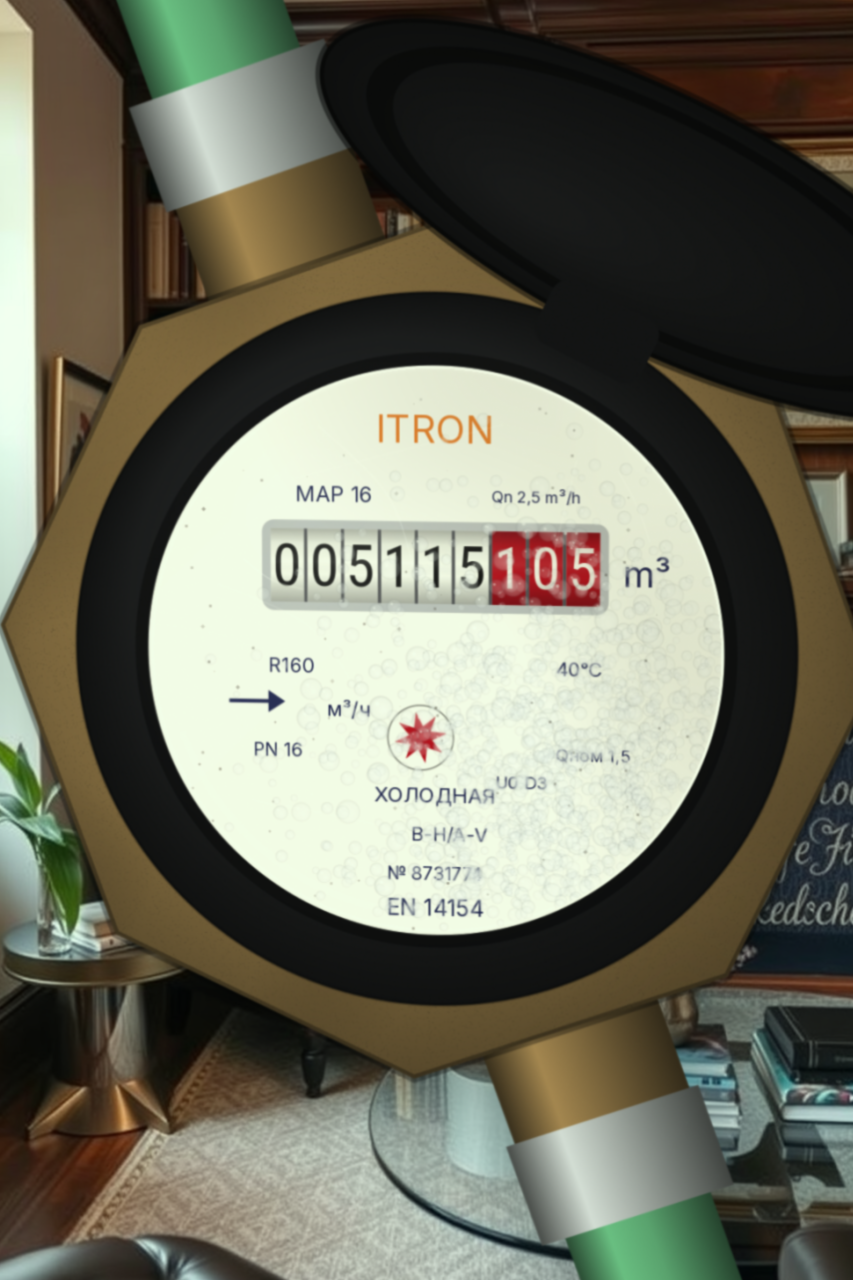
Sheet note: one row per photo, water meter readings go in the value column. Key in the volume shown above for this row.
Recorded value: 5115.105 m³
